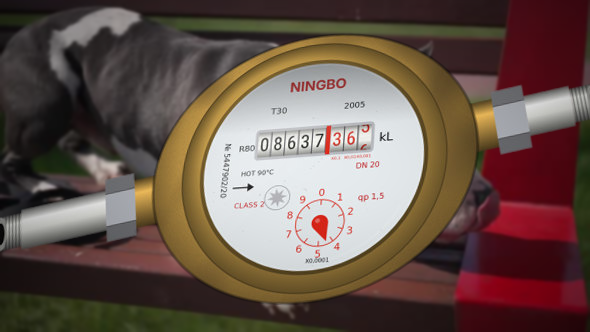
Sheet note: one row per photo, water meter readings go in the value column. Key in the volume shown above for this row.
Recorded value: 8637.3654 kL
